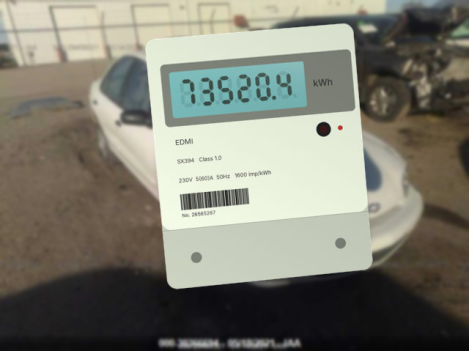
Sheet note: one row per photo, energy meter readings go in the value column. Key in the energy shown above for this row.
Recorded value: 73520.4 kWh
